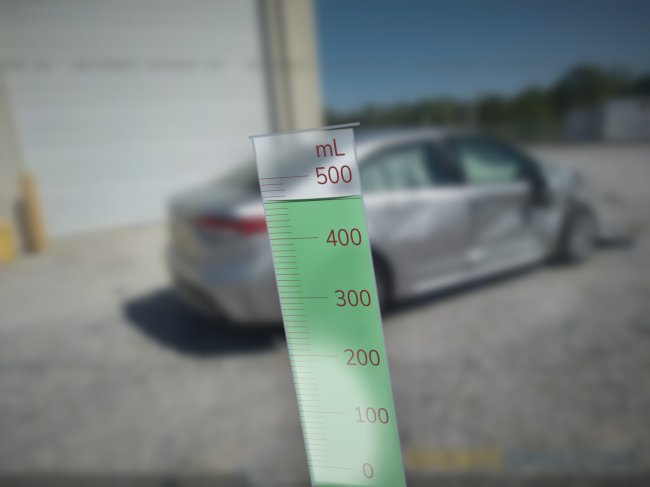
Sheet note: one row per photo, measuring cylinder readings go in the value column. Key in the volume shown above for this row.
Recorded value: 460 mL
